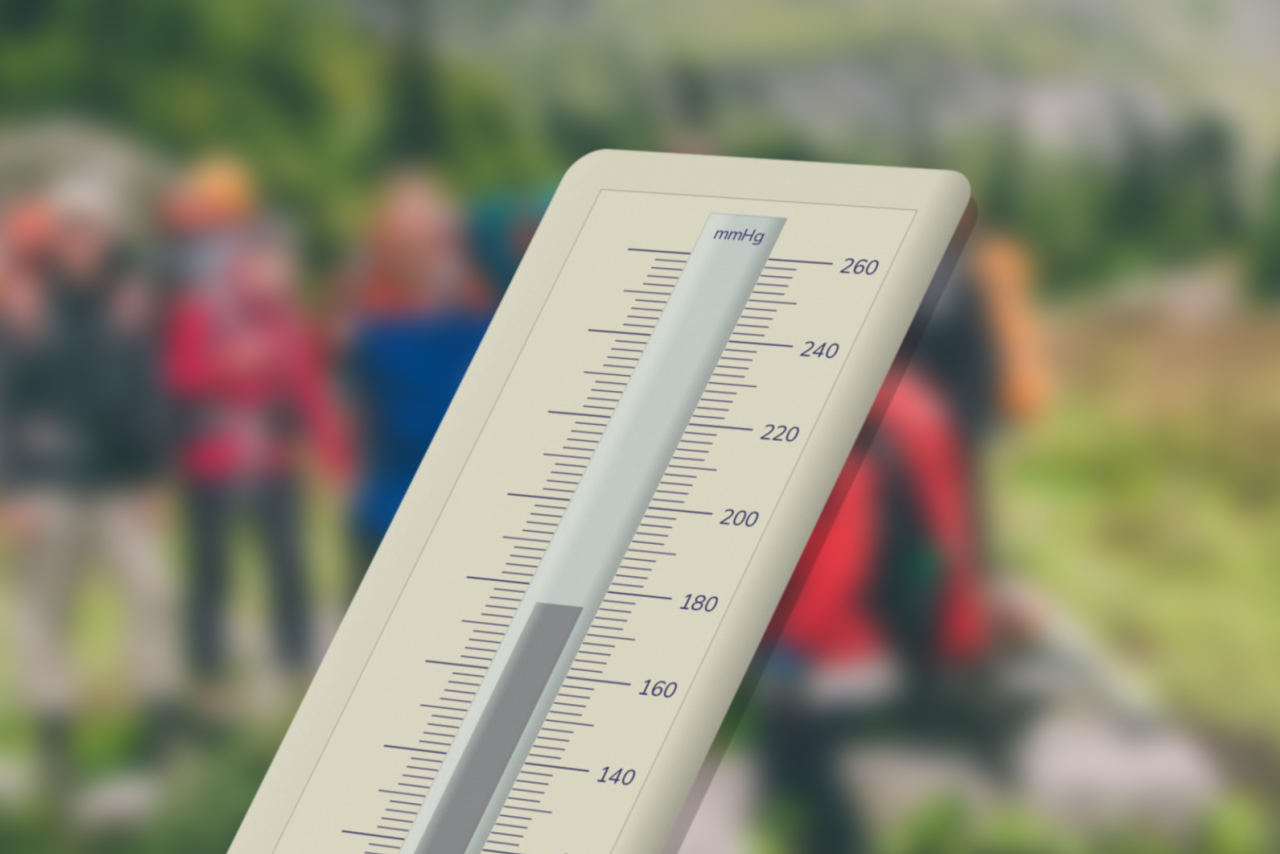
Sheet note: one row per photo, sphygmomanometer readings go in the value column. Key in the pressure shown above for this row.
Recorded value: 176 mmHg
